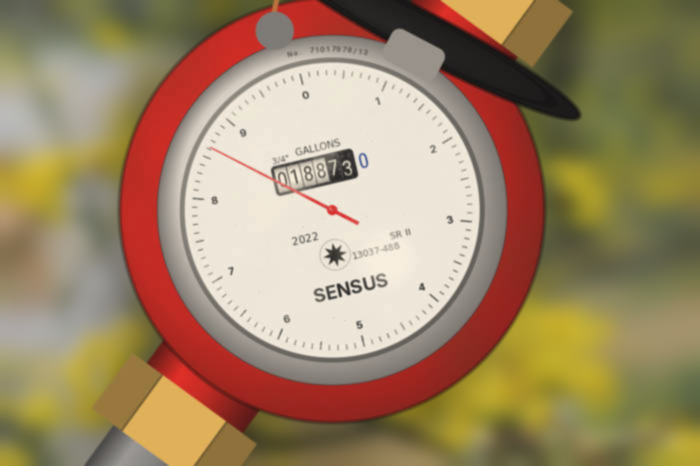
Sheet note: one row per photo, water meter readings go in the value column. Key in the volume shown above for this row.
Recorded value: 188728.6 gal
